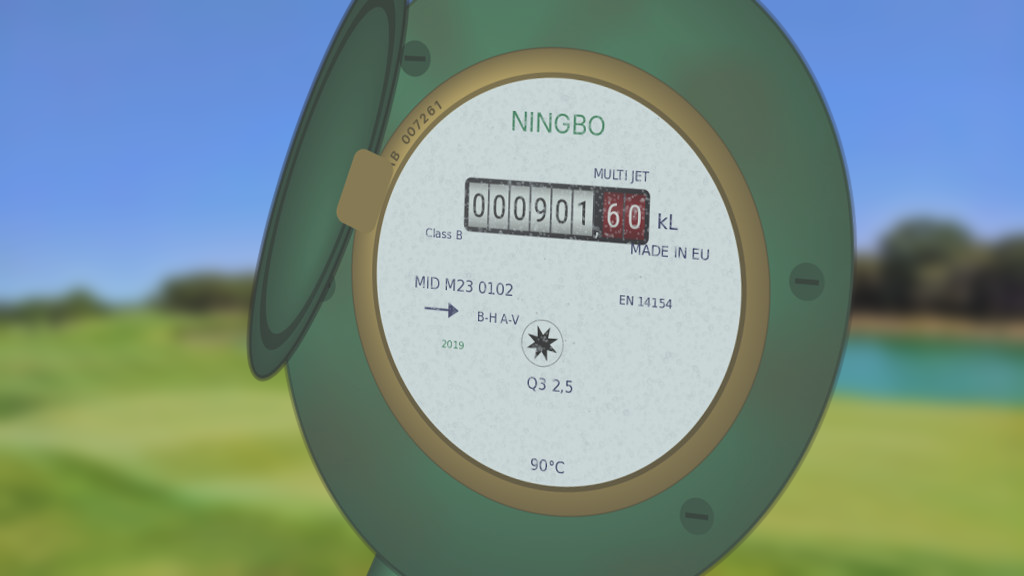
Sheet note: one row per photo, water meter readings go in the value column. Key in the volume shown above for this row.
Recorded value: 901.60 kL
